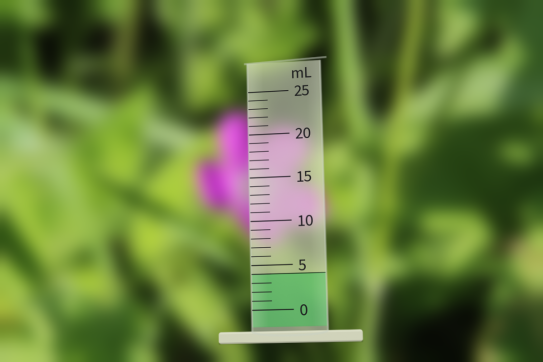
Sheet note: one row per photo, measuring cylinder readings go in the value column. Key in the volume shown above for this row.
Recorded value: 4 mL
